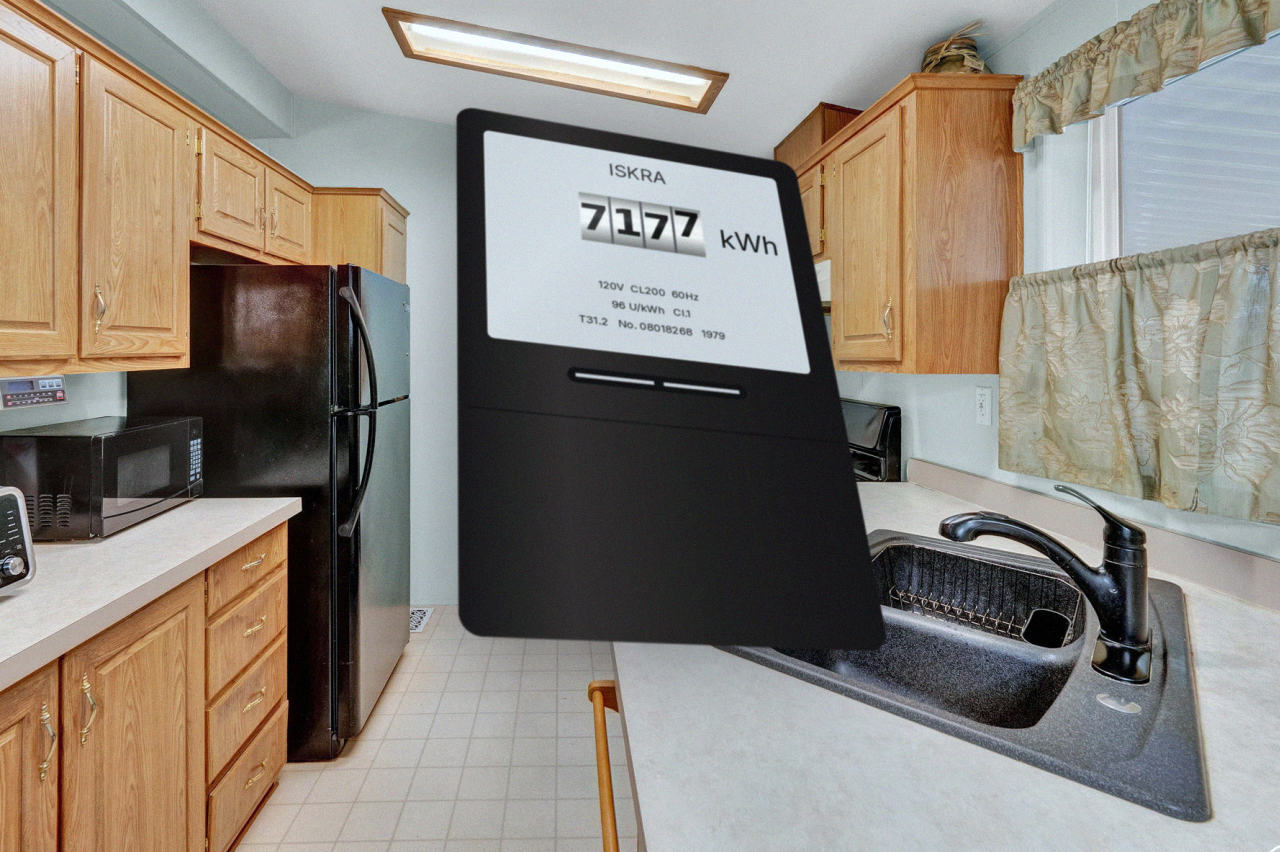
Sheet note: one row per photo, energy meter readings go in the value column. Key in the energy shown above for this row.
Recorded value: 7177 kWh
